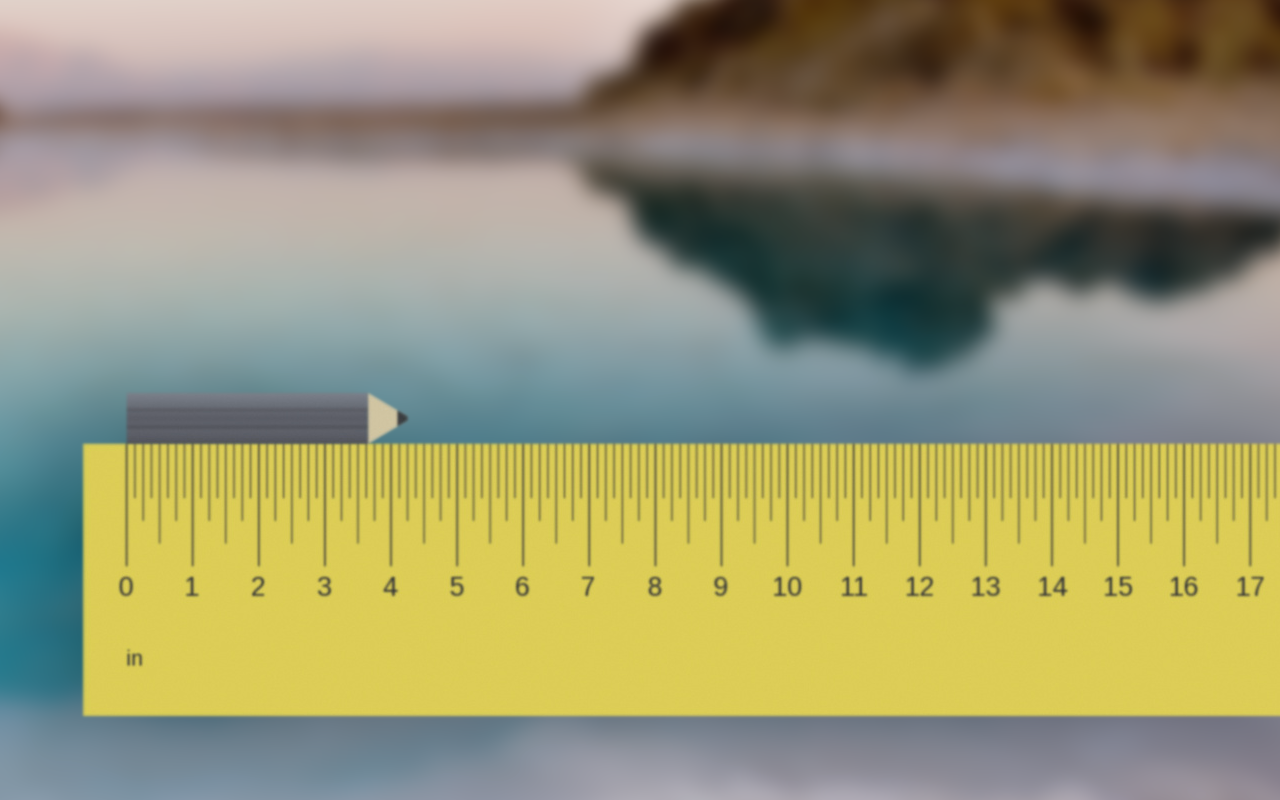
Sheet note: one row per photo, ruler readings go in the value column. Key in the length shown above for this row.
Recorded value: 4.25 in
